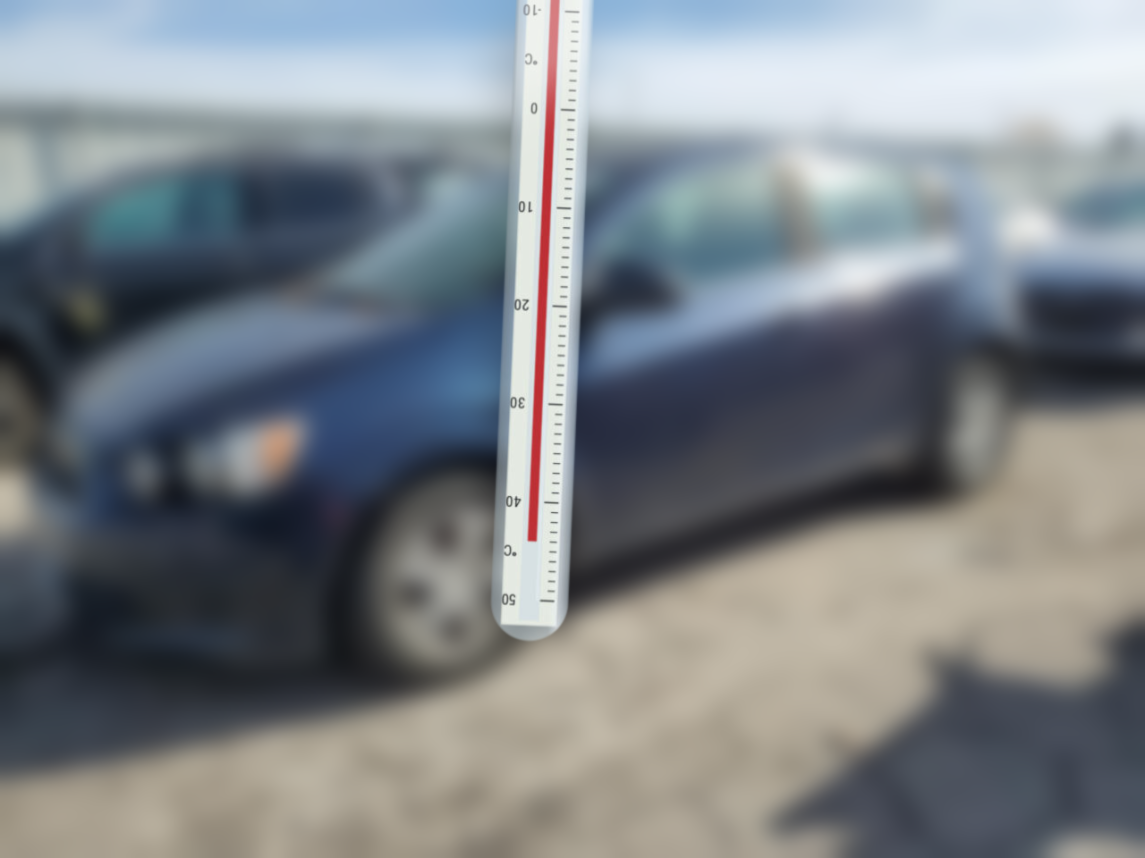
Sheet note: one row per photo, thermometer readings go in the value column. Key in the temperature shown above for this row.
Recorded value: 44 °C
